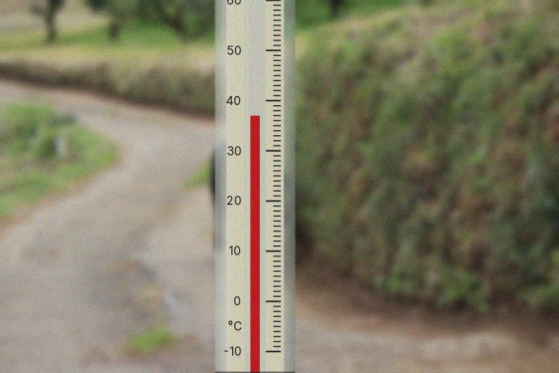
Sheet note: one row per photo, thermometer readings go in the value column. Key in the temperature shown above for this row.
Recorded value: 37 °C
